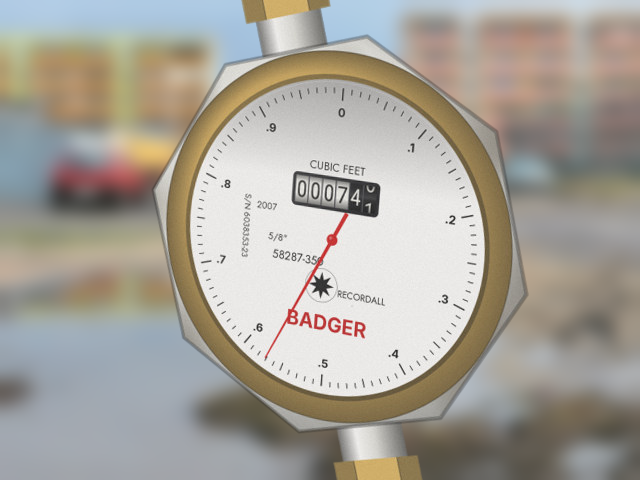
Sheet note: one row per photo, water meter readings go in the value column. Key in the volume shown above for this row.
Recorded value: 740.57 ft³
